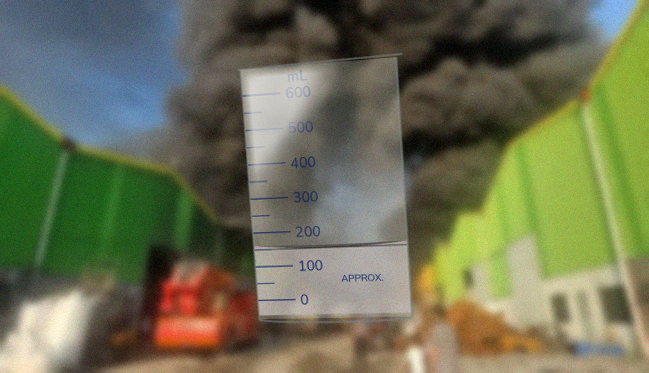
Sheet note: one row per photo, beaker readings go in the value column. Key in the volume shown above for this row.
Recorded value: 150 mL
